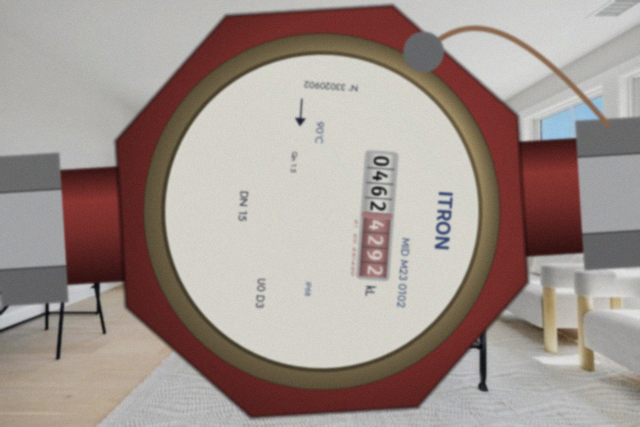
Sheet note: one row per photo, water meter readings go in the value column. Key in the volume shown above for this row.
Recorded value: 462.4292 kL
